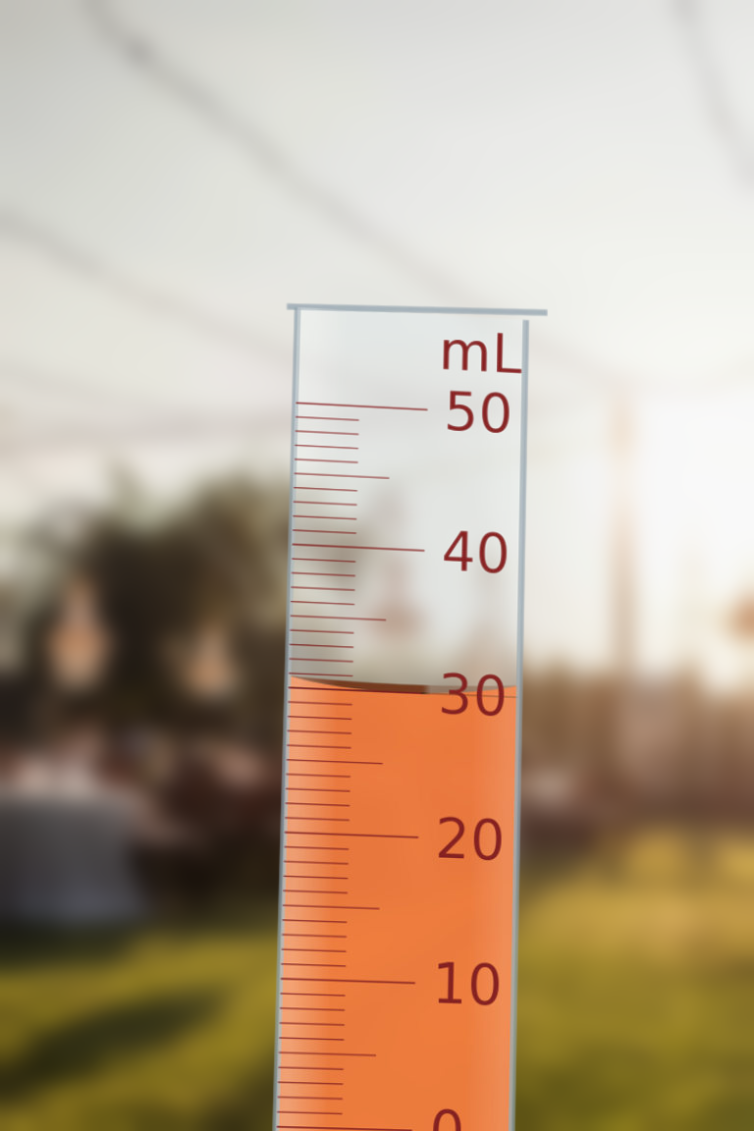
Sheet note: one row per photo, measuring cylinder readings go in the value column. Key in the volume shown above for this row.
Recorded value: 30 mL
